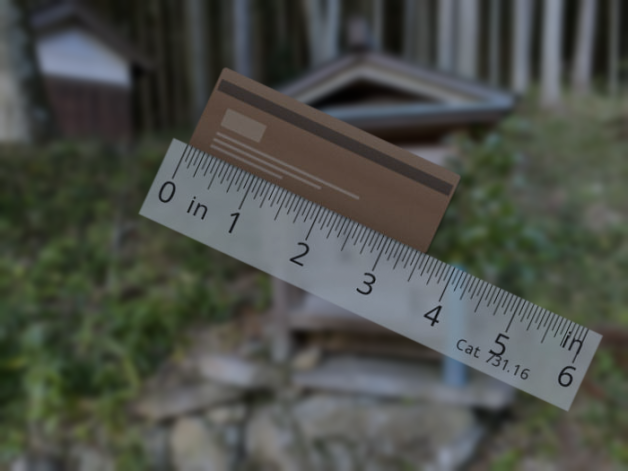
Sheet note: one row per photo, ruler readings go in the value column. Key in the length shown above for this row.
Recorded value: 3.5625 in
